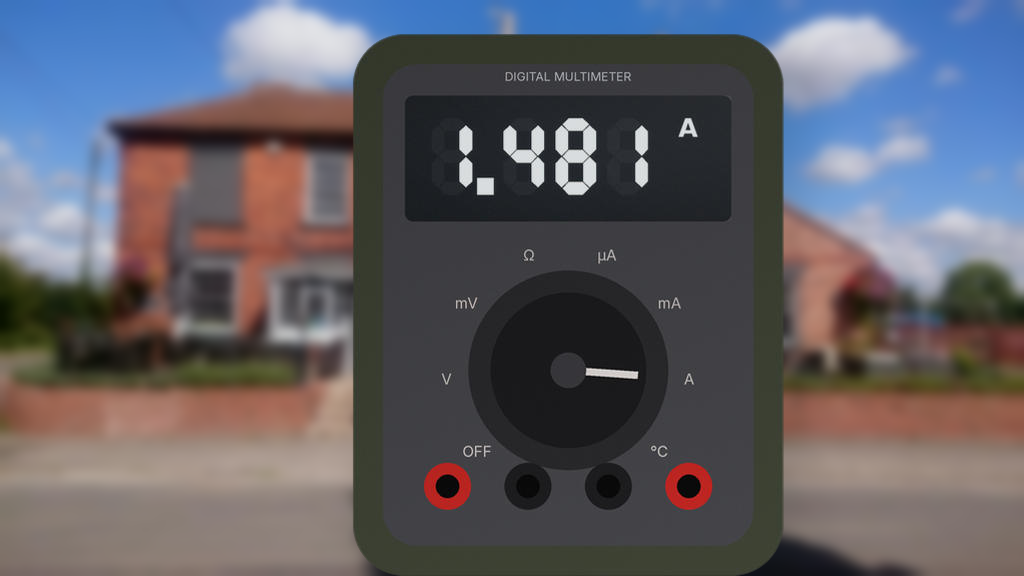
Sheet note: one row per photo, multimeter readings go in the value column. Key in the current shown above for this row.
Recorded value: 1.481 A
